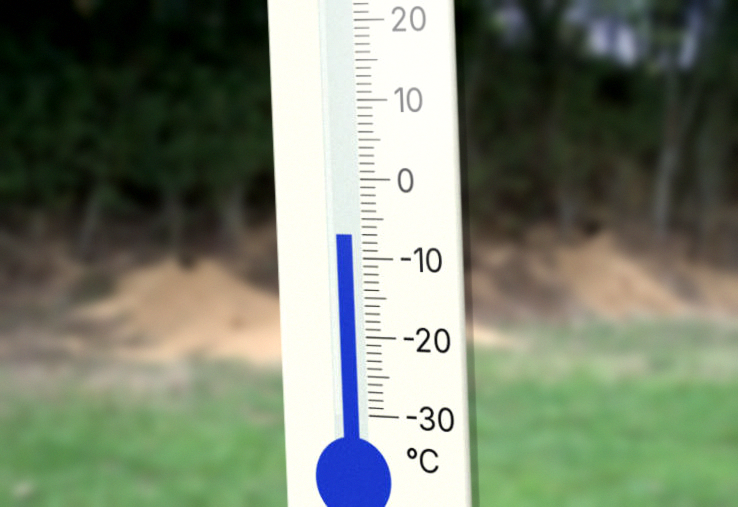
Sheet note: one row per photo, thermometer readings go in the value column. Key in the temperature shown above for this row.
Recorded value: -7 °C
